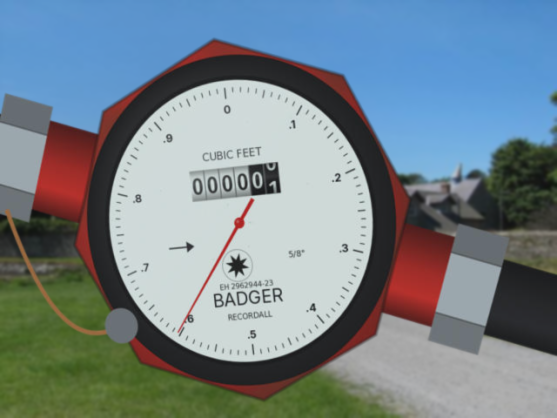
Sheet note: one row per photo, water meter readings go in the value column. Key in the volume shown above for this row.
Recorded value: 0.60 ft³
